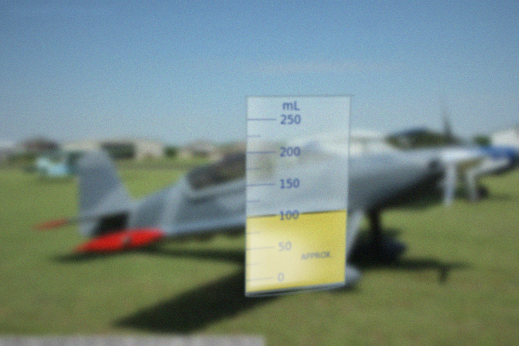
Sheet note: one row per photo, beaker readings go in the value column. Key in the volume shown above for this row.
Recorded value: 100 mL
